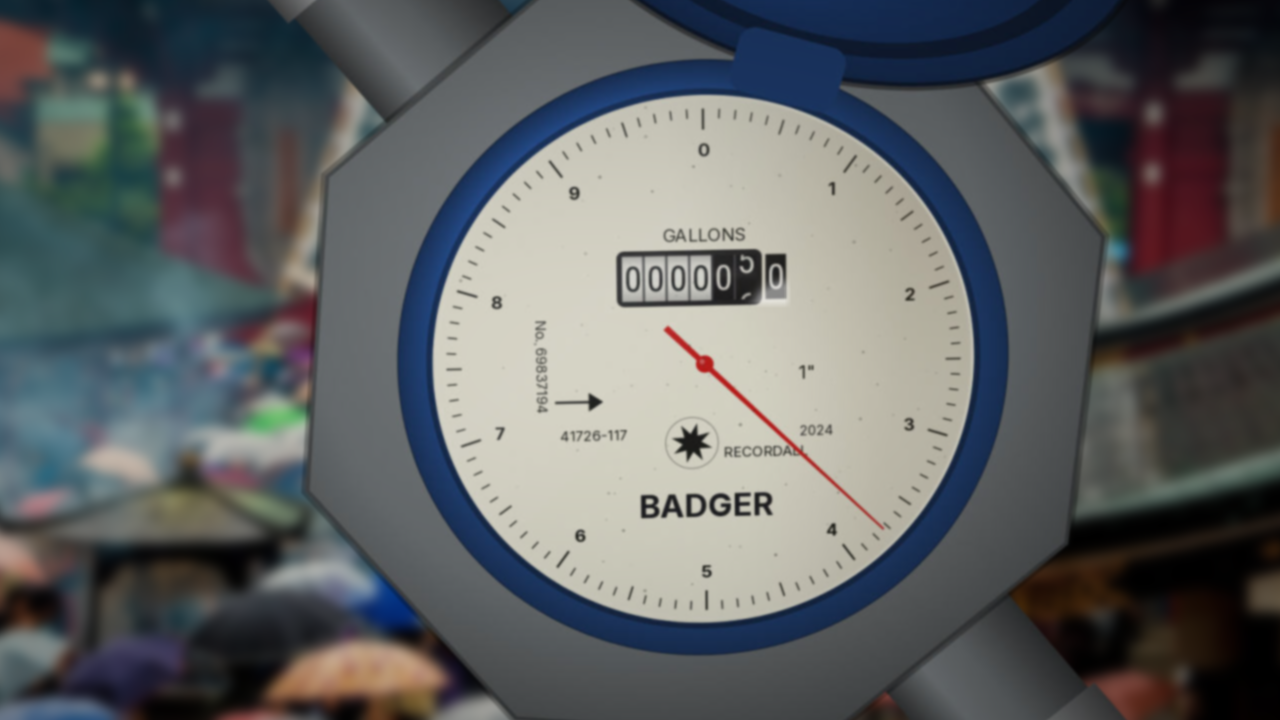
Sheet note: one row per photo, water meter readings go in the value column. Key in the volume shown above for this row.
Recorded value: 53.7 gal
